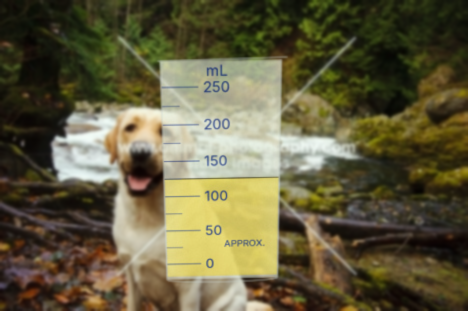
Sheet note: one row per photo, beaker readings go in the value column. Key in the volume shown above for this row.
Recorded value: 125 mL
